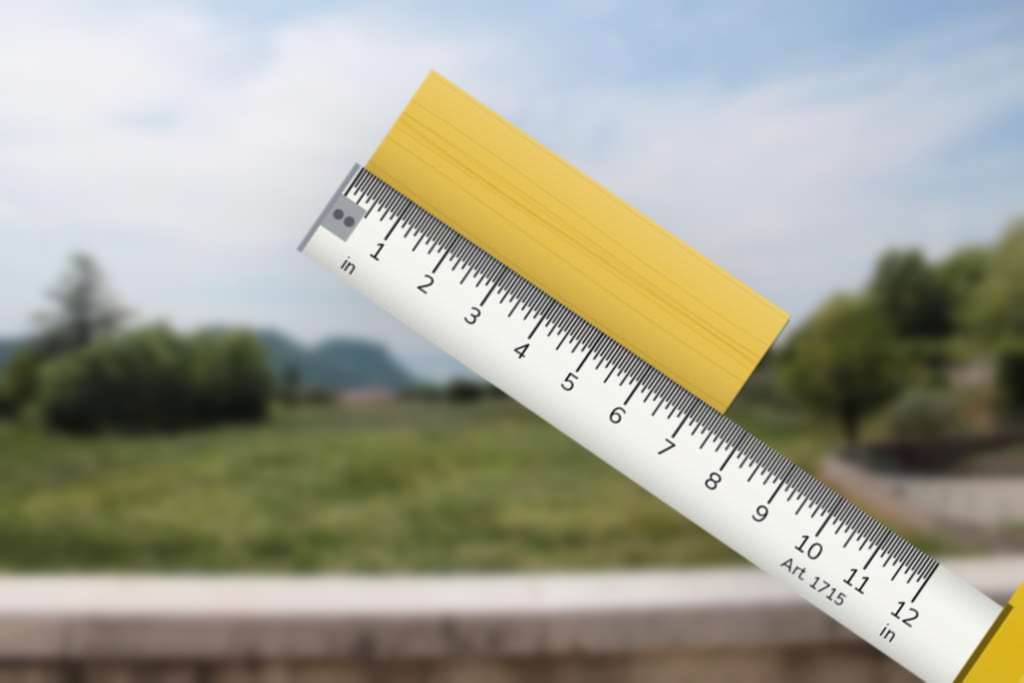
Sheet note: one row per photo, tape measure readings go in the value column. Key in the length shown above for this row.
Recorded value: 7.5 in
